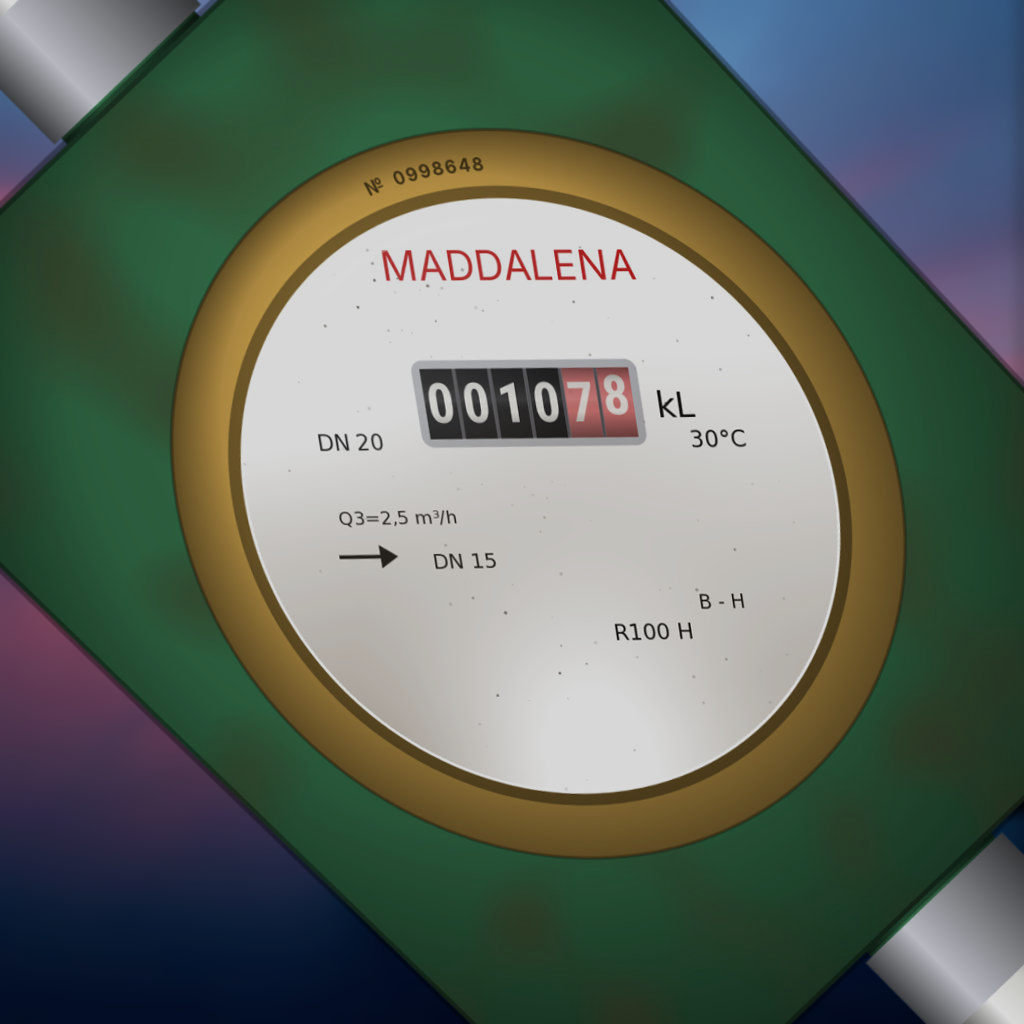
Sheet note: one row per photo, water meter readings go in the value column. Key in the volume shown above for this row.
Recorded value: 10.78 kL
